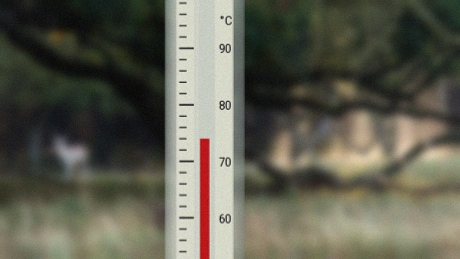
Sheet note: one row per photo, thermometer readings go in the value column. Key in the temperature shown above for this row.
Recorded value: 74 °C
